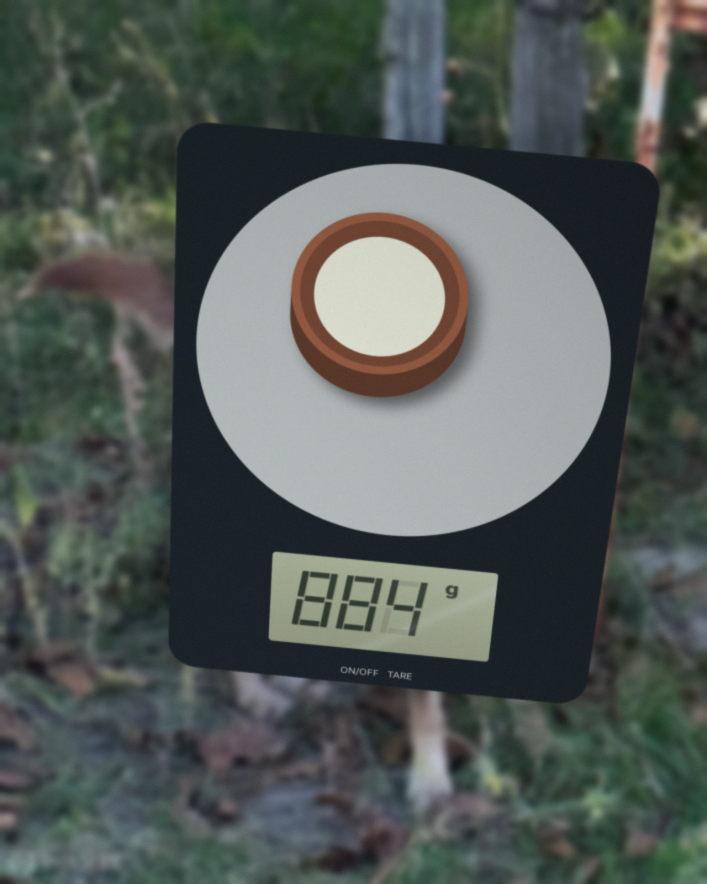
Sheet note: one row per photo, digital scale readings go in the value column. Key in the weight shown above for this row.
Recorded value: 884 g
